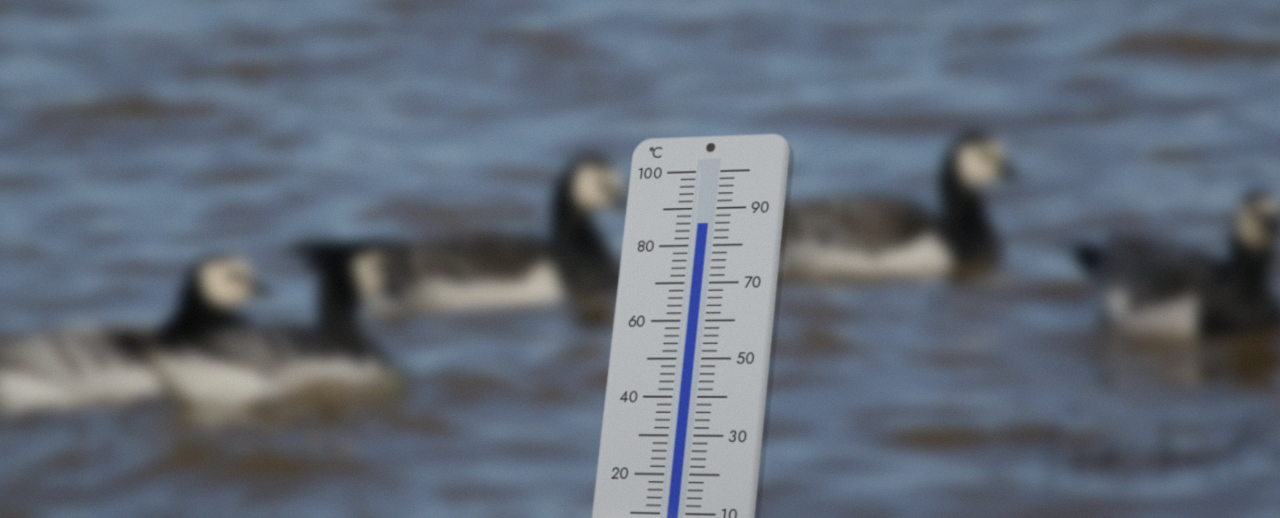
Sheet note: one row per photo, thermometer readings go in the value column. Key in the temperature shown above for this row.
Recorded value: 86 °C
